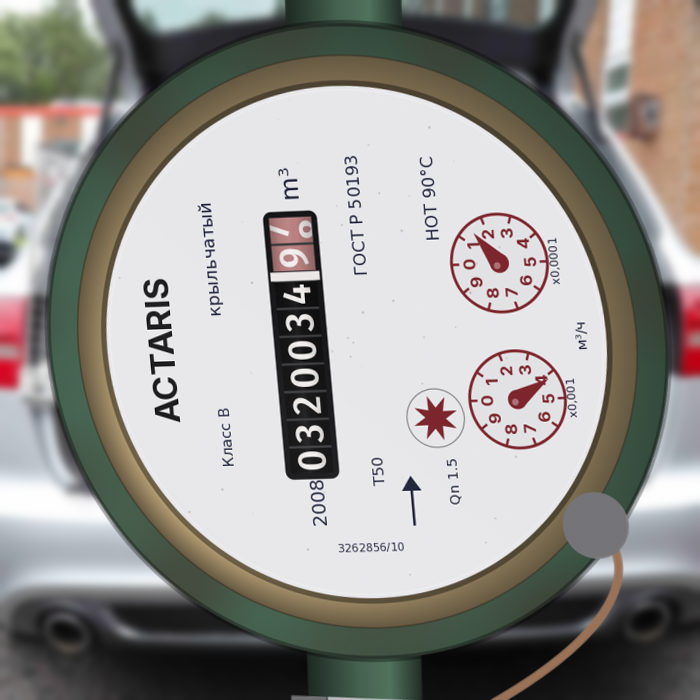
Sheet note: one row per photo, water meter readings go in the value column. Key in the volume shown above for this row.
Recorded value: 320034.9741 m³
